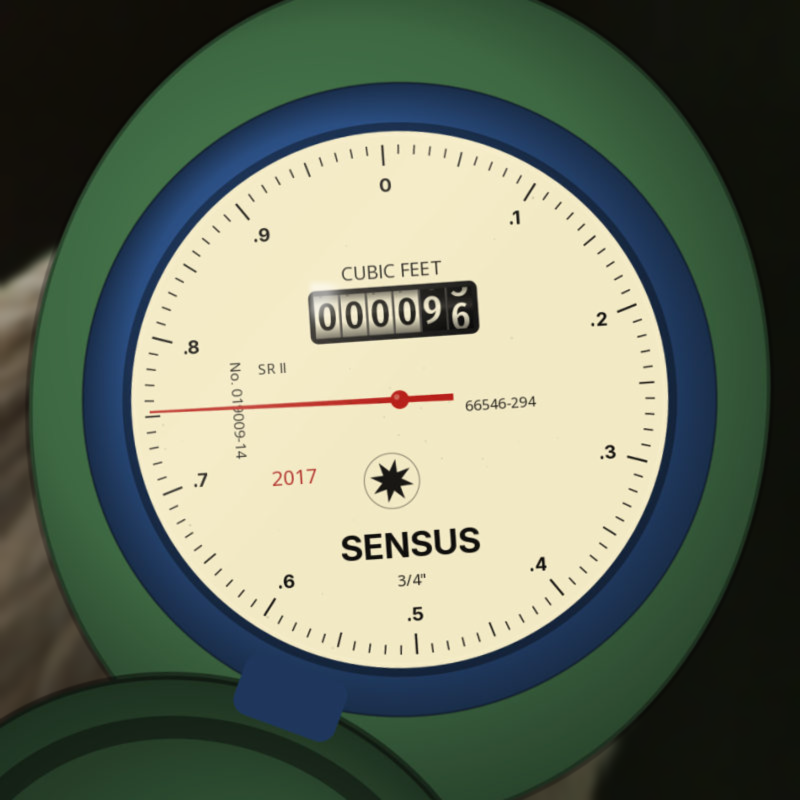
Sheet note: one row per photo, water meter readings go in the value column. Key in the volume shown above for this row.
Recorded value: 95.75 ft³
